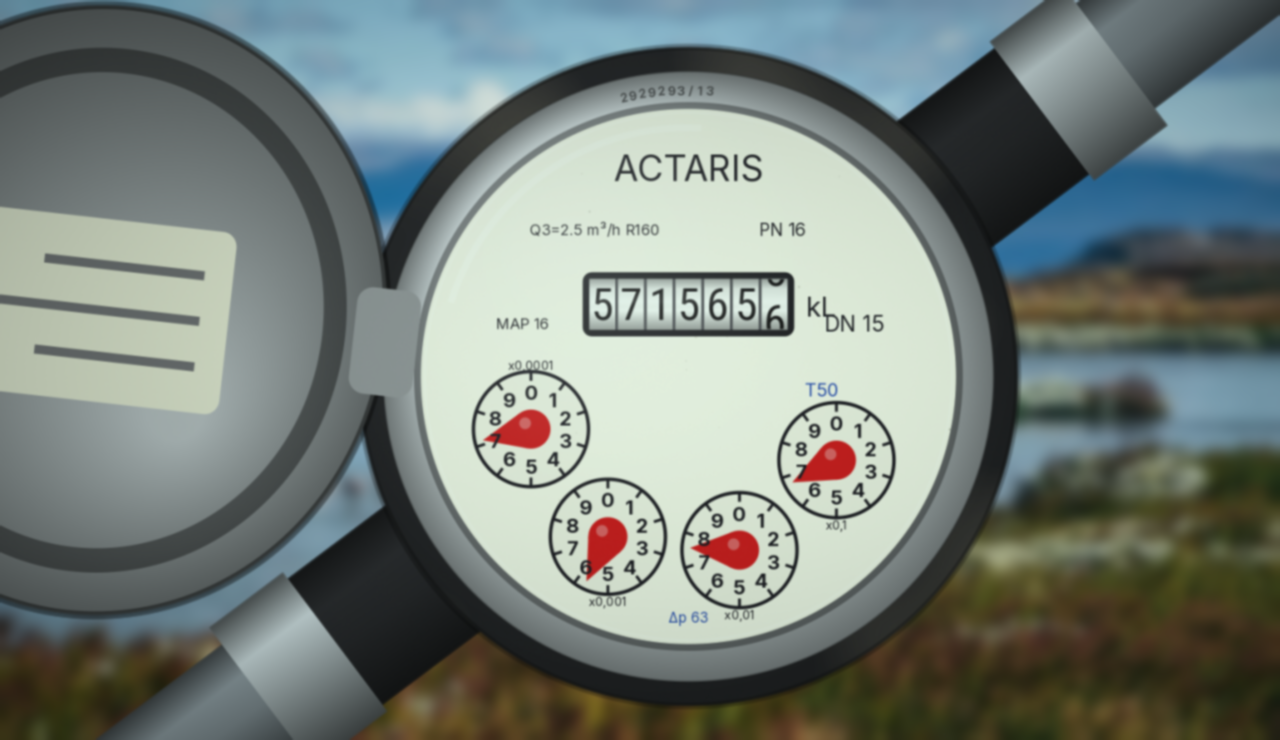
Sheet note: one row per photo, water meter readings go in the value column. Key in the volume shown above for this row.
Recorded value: 5715655.6757 kL
